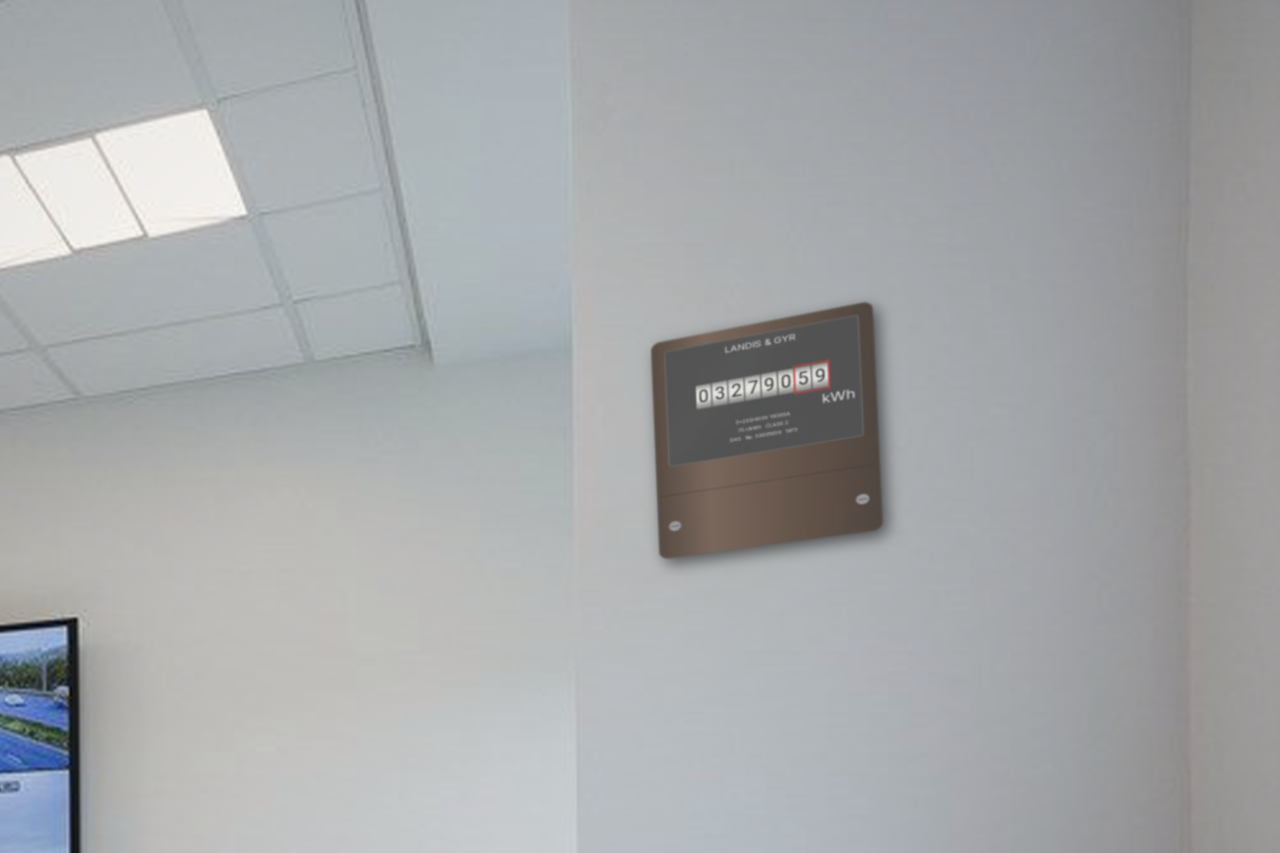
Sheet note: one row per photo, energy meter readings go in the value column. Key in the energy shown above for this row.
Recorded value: 32790.59 kWh
